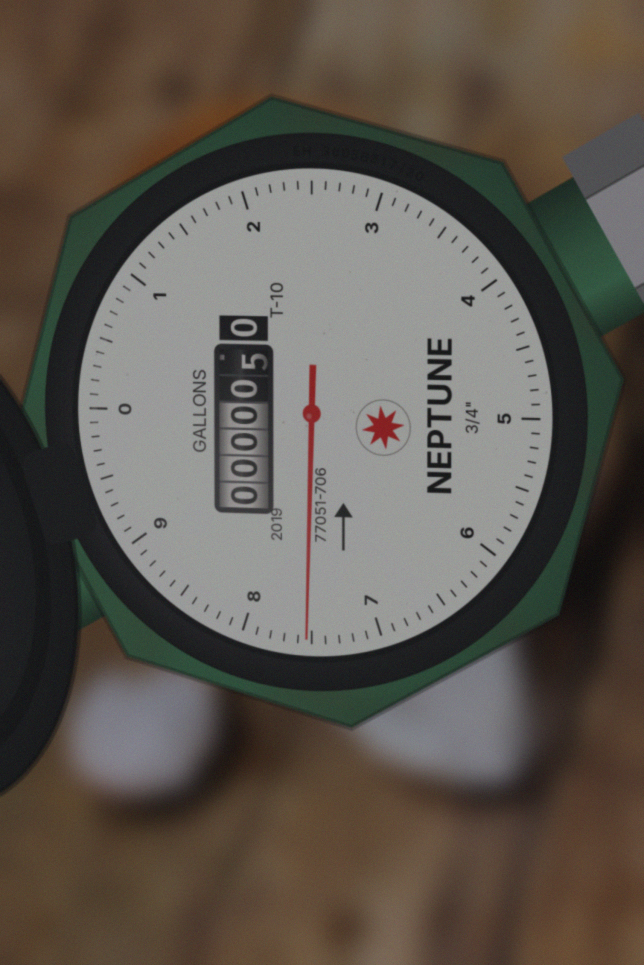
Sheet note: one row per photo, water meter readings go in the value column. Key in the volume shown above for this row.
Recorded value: 47.5 gal
